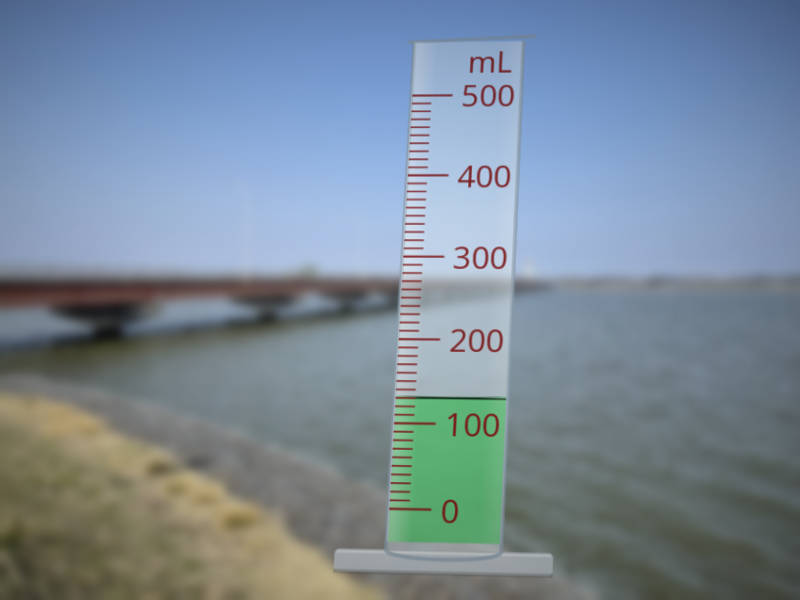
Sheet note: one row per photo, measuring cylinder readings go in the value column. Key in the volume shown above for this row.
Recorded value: 130 mL
